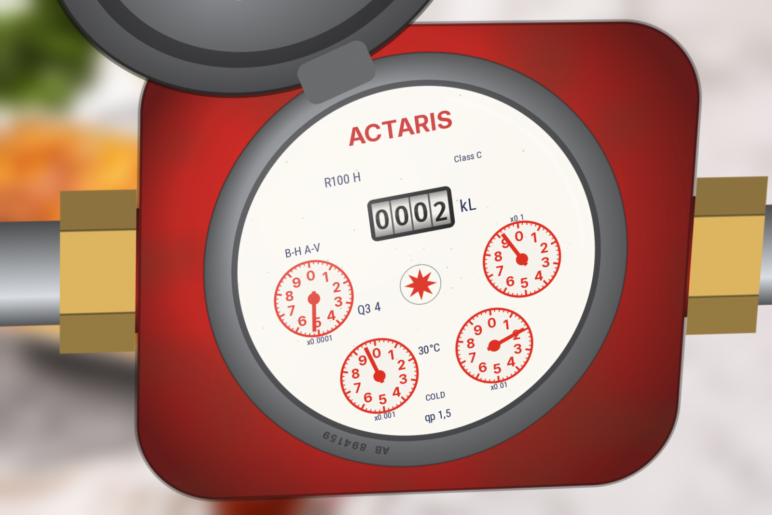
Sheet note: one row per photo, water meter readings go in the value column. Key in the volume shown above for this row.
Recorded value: 1.9195 kL
